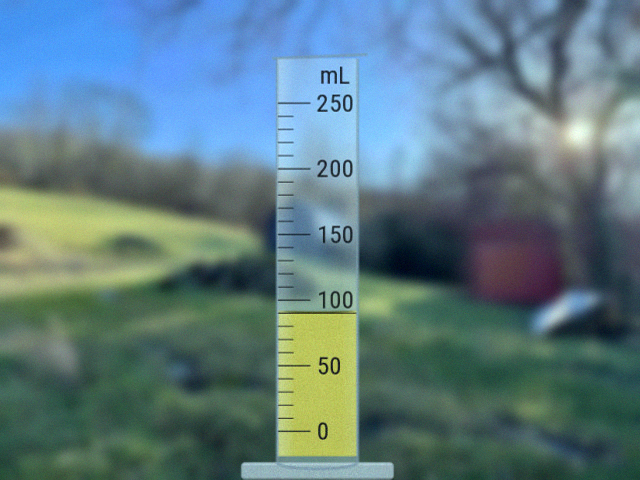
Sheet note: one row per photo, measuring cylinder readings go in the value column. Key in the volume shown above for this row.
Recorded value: 90 mL
